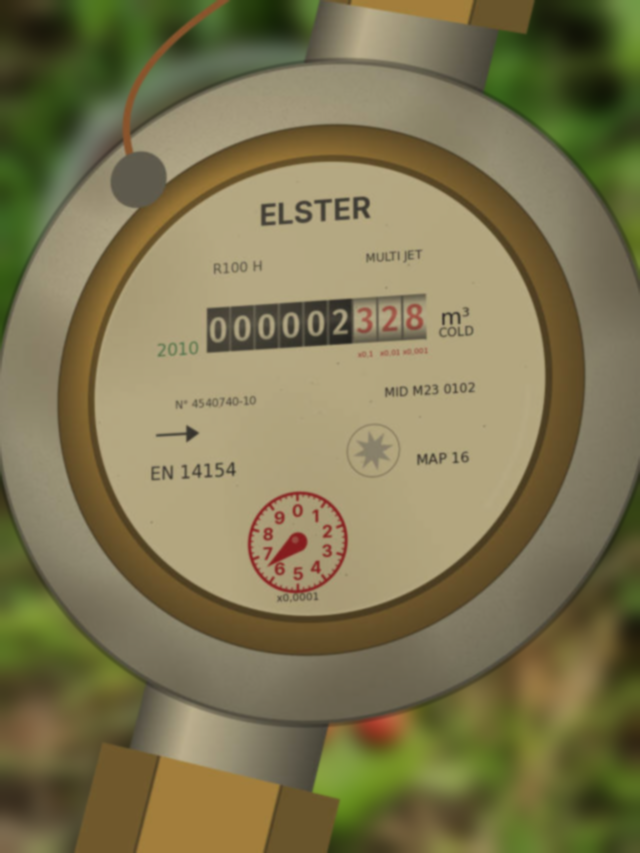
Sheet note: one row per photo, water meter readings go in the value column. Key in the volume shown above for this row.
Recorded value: 2.3286 m³
